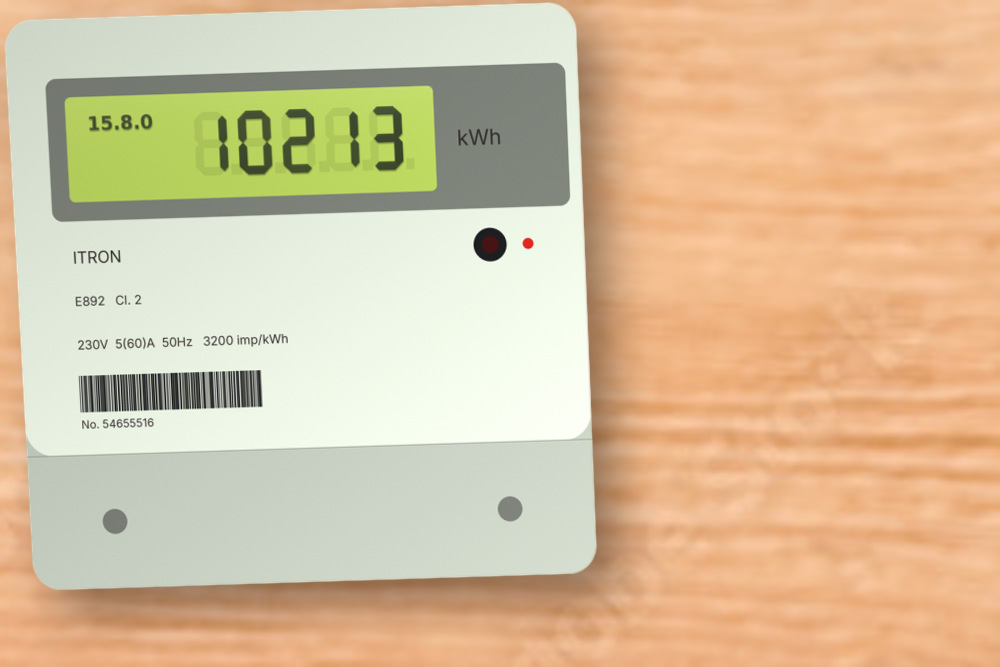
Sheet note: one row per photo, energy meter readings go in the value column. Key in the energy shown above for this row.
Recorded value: 10213 kWh
